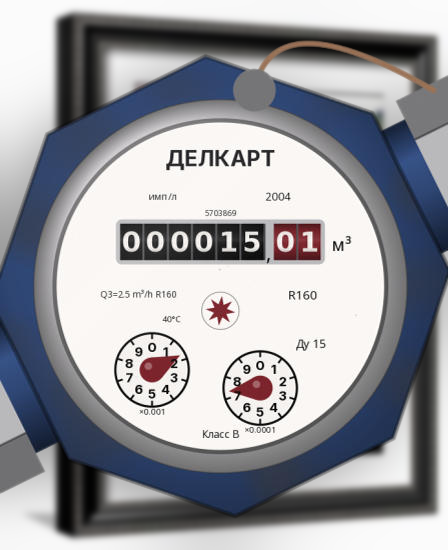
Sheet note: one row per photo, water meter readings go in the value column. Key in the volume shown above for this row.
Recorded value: 15.0117 m³
